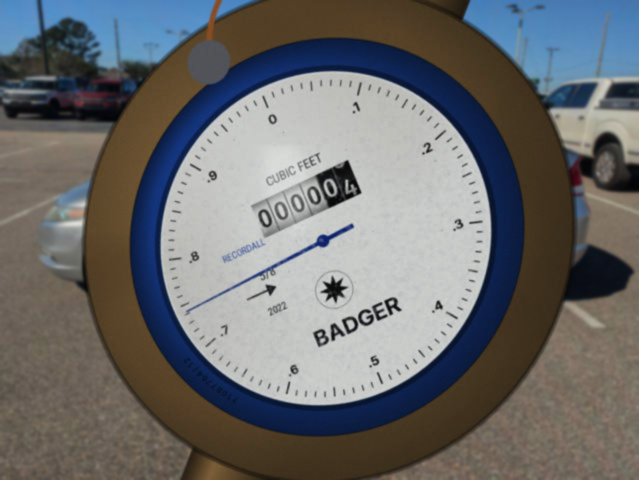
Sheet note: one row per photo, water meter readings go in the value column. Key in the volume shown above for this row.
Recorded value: 3.74 ft³
